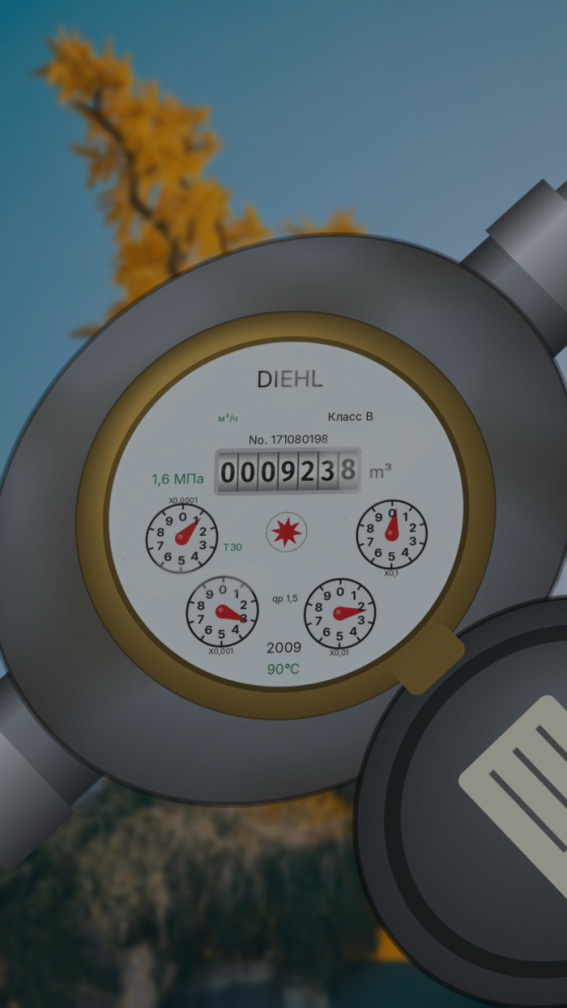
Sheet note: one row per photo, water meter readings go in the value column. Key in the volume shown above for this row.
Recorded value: 9238.0231 m³
